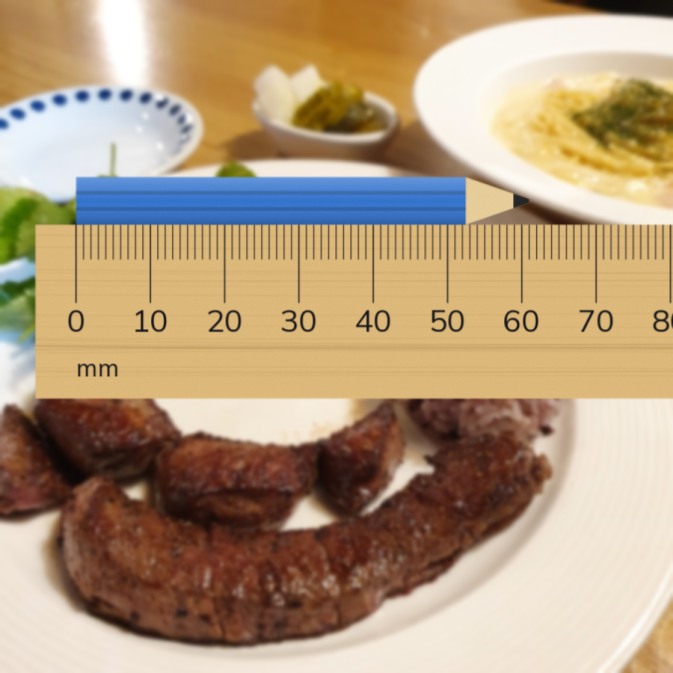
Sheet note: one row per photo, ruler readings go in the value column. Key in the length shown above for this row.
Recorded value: 61 mm
